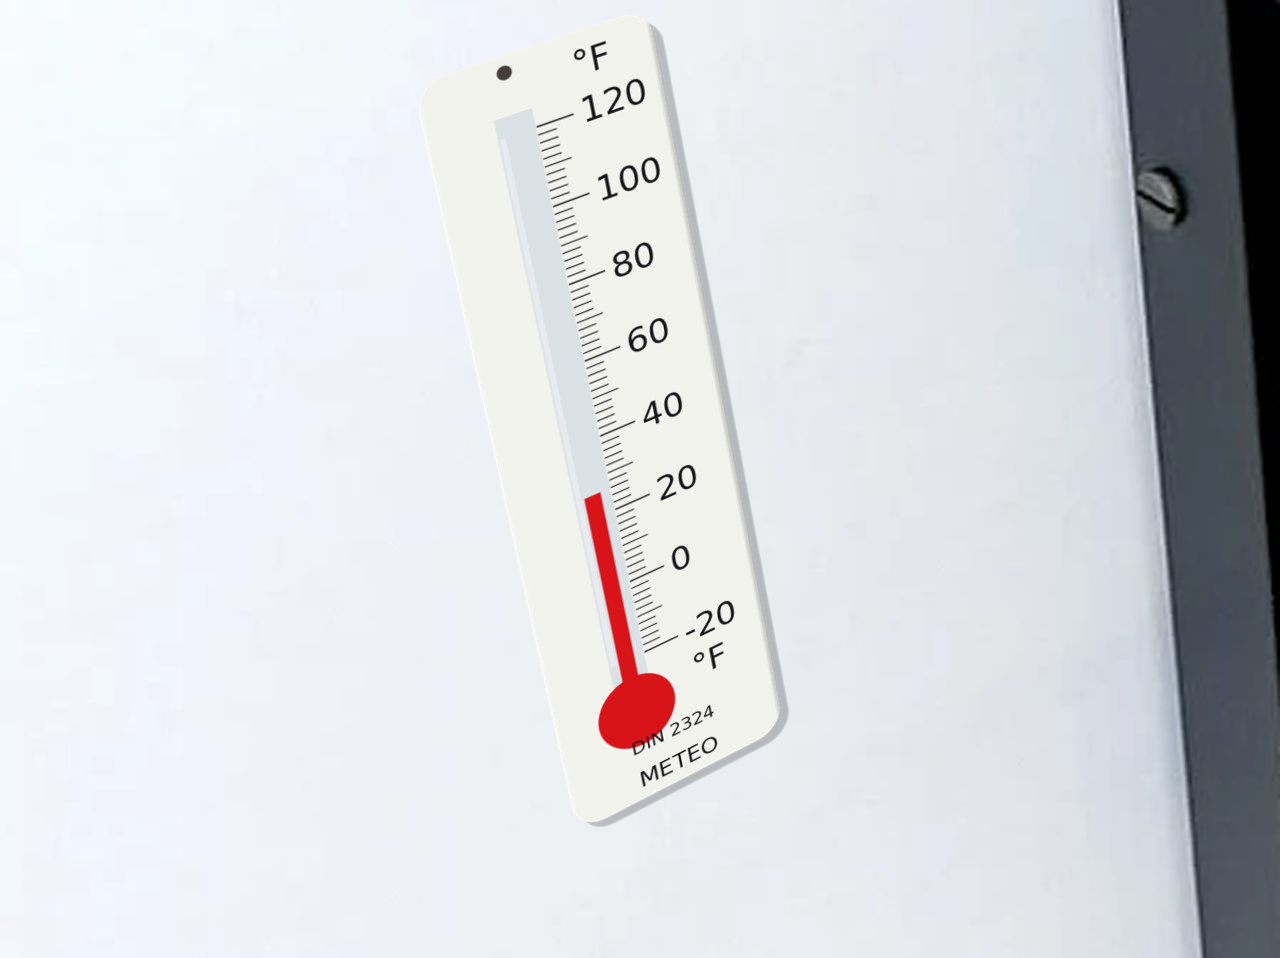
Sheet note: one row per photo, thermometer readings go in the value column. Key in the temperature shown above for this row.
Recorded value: 26 °F
